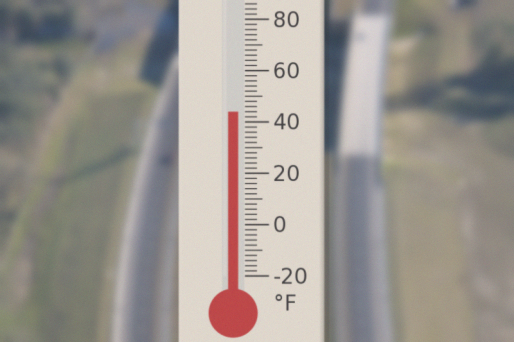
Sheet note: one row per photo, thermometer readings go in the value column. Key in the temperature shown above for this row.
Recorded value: 44 °F
